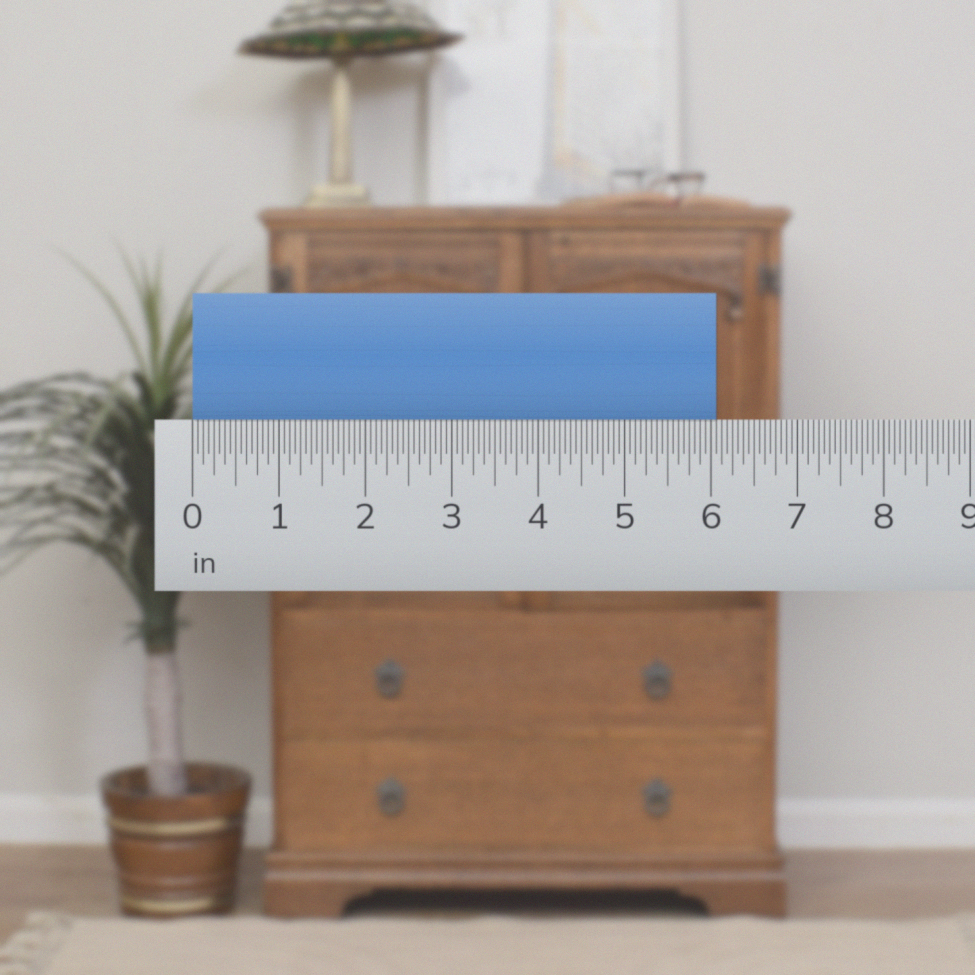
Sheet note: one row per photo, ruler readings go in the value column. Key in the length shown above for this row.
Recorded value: 6.0625 in
